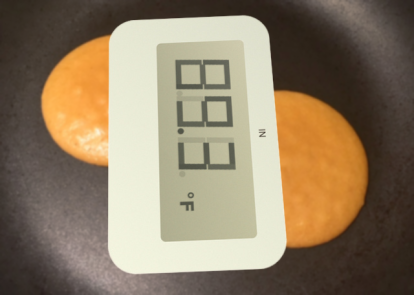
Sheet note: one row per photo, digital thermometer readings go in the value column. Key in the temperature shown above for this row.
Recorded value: 89.3 °F
